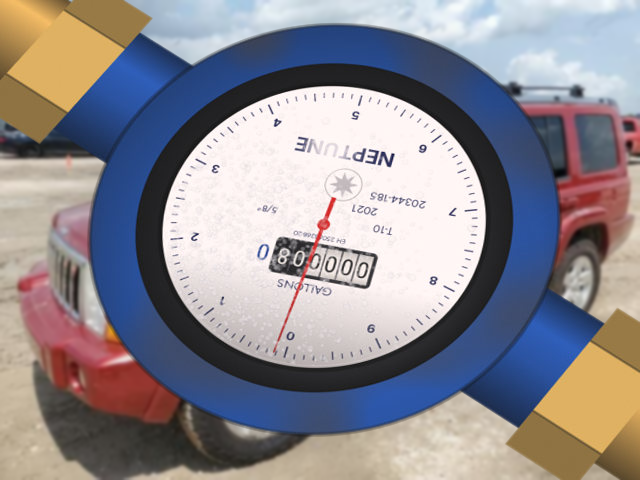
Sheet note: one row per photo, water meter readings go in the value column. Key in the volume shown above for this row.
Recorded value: 80.1 gal
